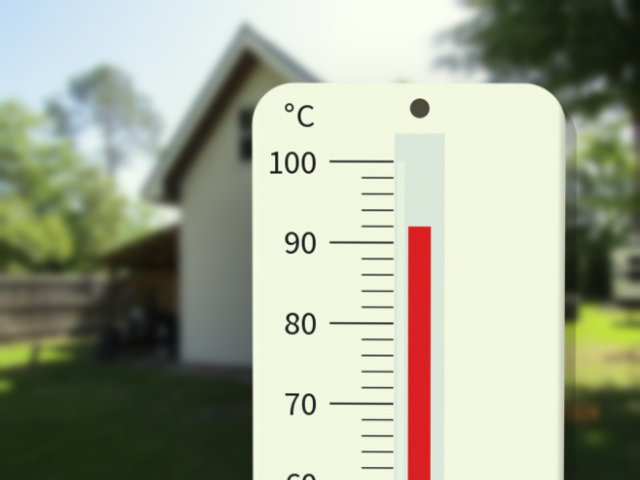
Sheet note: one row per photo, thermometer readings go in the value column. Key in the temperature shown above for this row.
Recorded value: 92 °C
